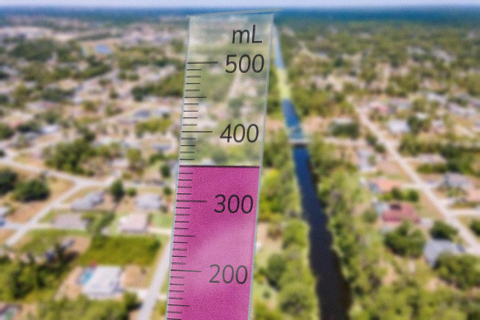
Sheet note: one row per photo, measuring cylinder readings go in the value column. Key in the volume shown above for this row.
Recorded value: 350 mL
